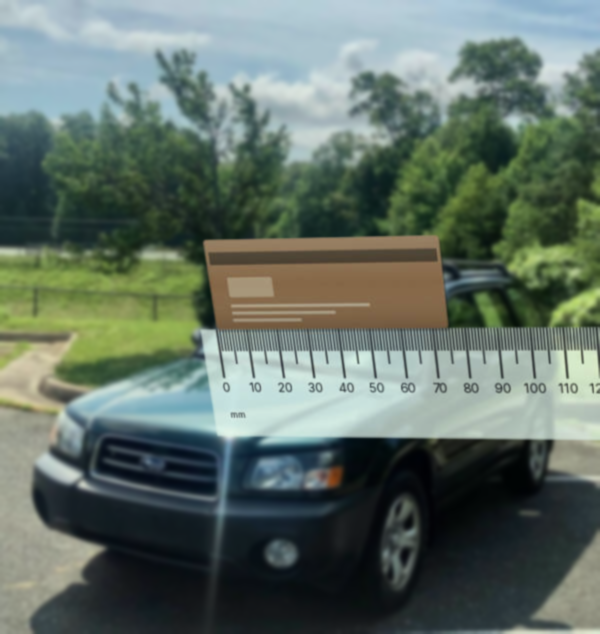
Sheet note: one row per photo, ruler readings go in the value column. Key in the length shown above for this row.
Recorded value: 75 mm
